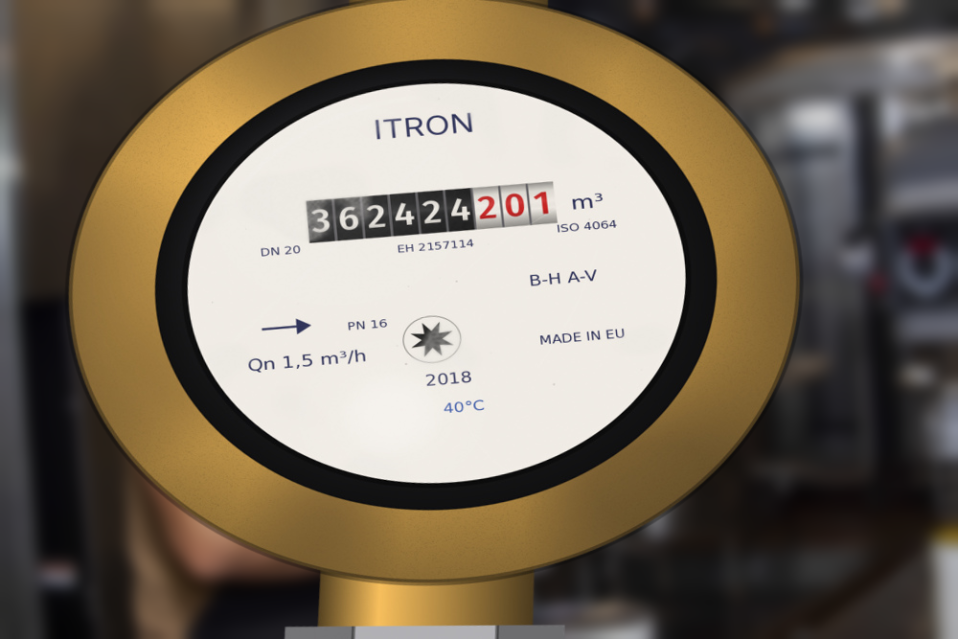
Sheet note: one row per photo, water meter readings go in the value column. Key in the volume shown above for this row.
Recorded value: 362424.201 m³
